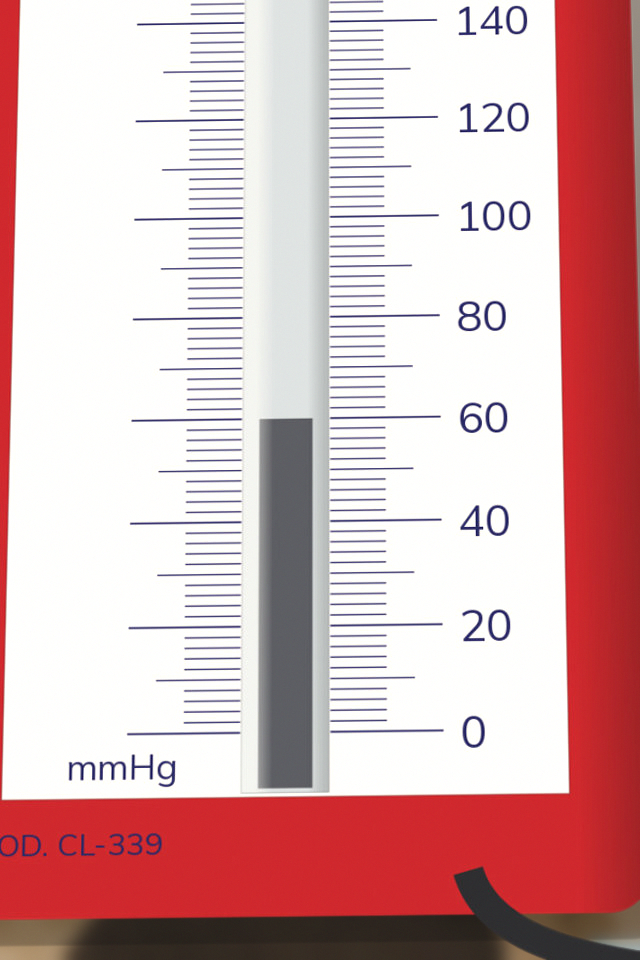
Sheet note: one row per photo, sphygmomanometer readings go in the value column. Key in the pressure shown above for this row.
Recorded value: 60 mmHg
